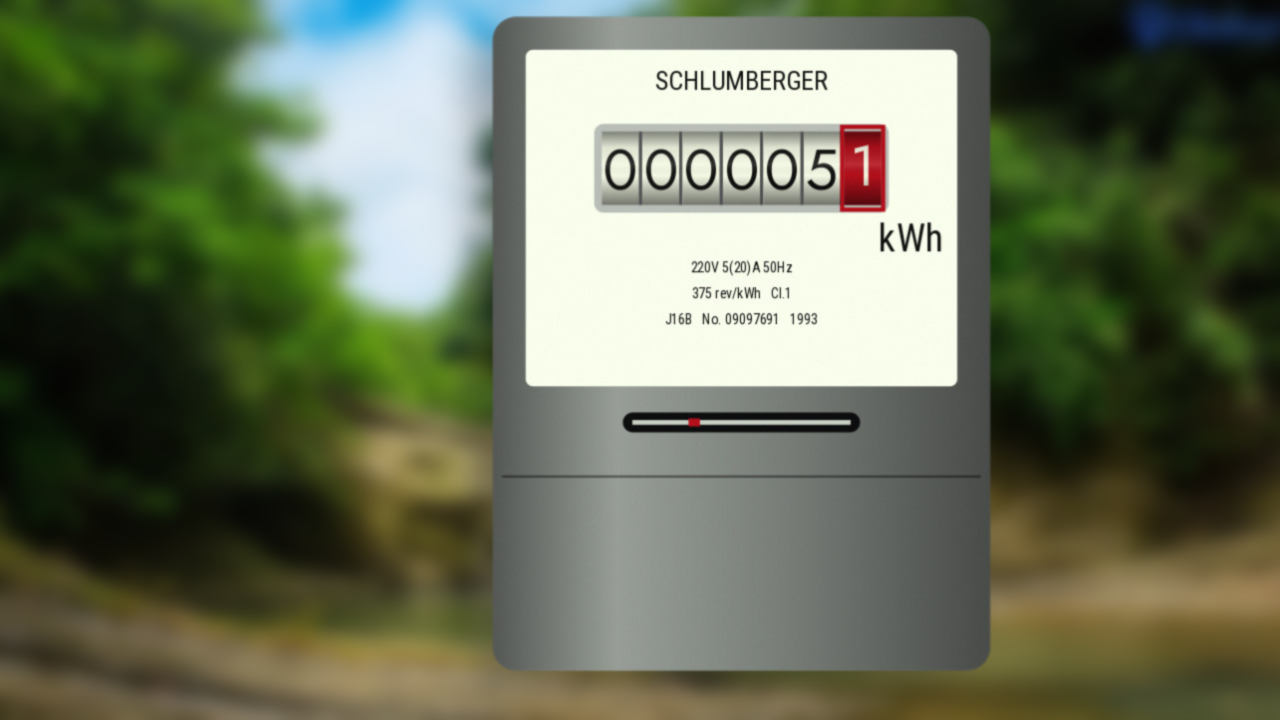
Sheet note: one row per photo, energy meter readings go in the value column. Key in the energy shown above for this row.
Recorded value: 5.1 kWh
